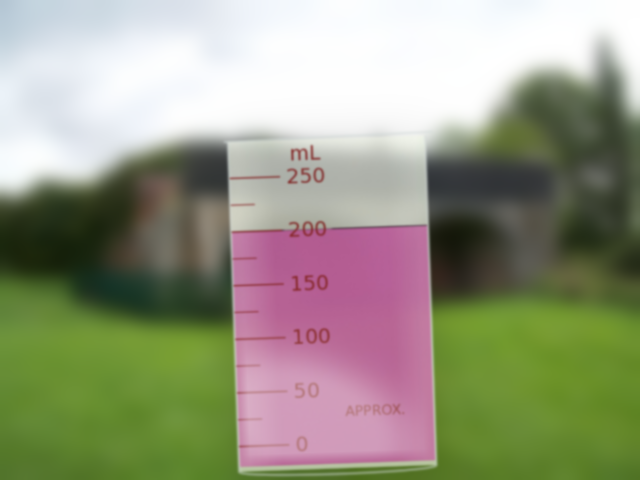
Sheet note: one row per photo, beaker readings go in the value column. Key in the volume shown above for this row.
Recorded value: 200 mL
